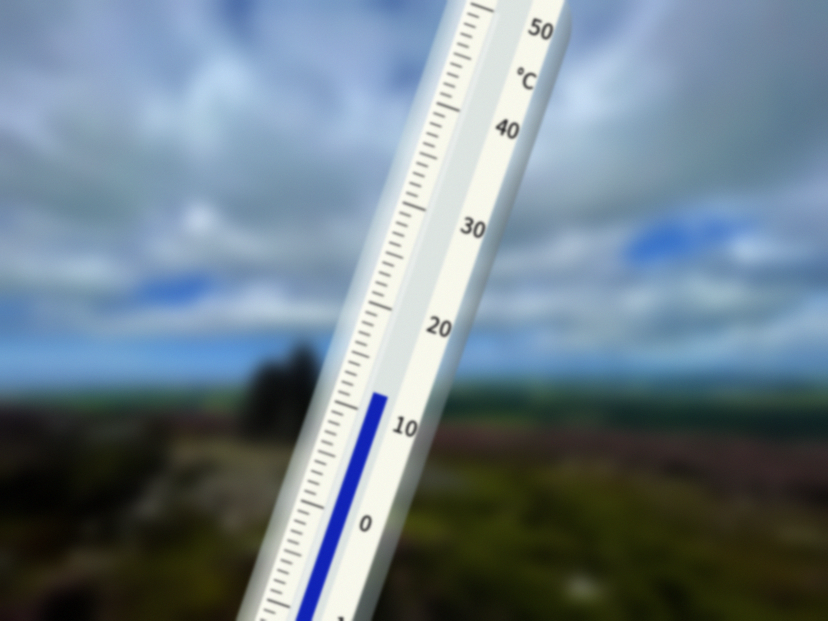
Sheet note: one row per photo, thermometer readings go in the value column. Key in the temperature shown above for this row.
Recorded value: 12 °C
